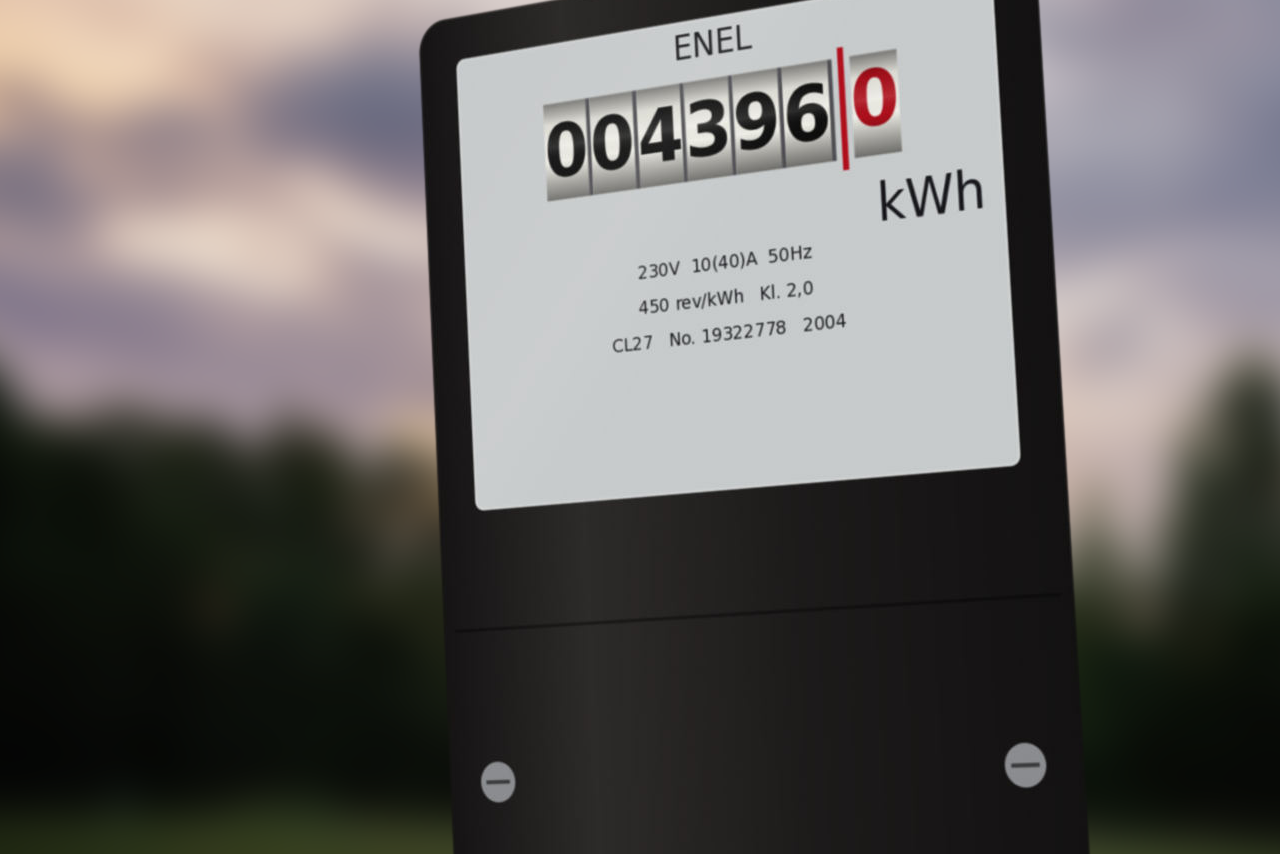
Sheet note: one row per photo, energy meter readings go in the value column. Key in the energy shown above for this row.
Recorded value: 4396.0 kWh
